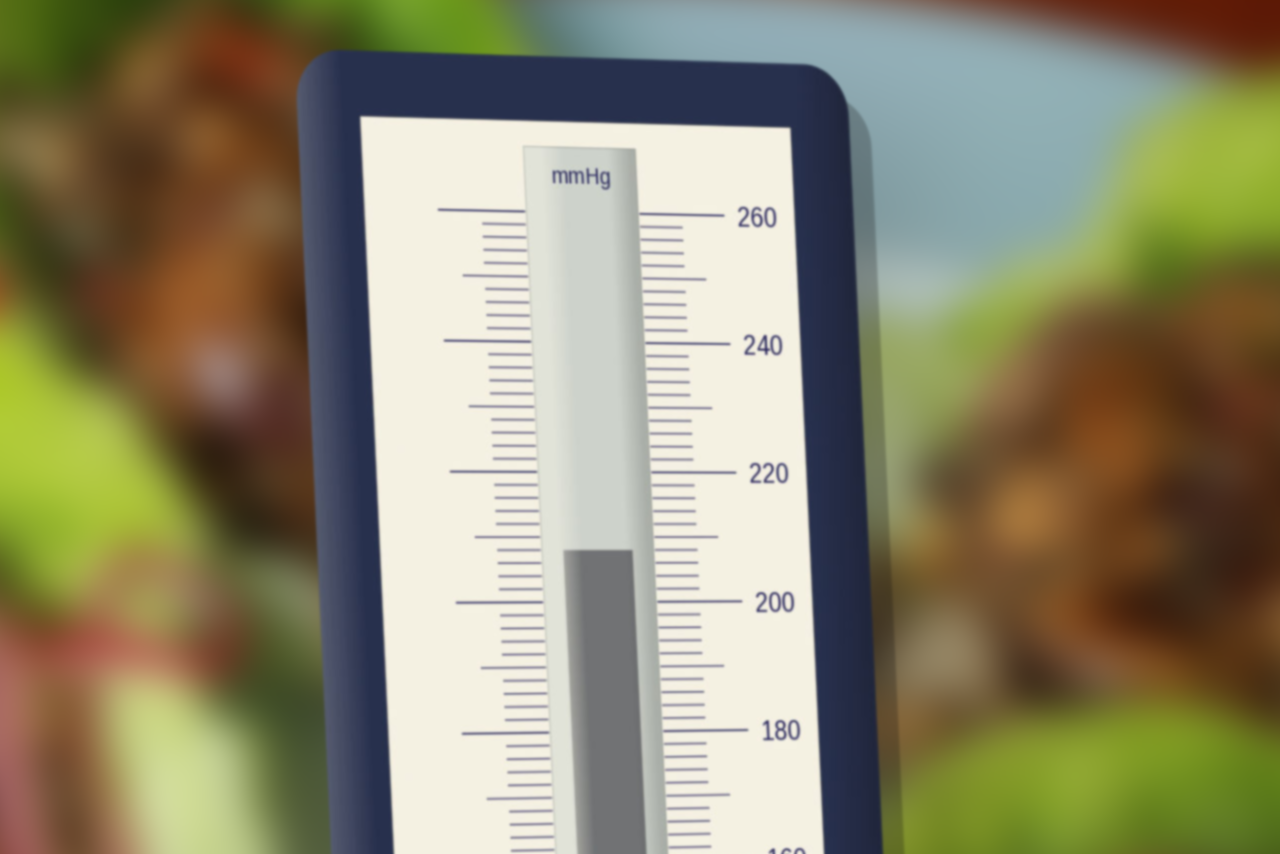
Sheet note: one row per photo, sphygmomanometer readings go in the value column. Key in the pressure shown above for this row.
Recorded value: 208 mmHg
